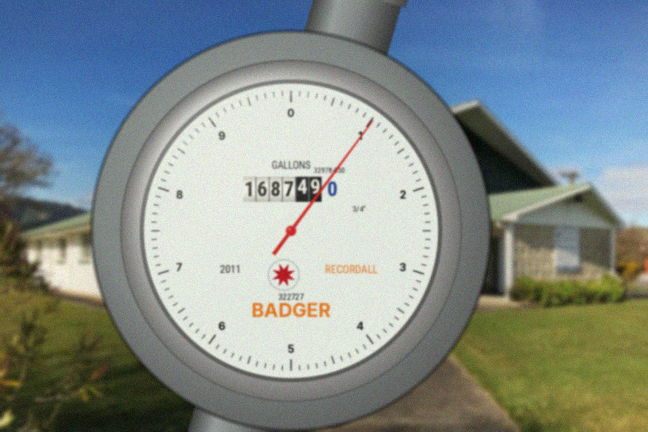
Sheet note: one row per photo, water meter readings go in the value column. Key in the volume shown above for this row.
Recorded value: 1687491.0 gal
